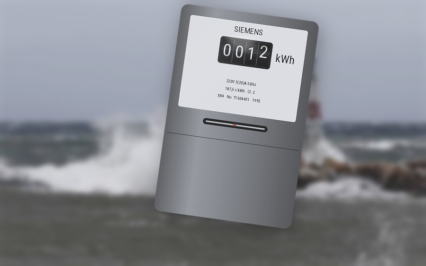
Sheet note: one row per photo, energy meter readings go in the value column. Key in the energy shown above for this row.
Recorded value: 12 kWh
